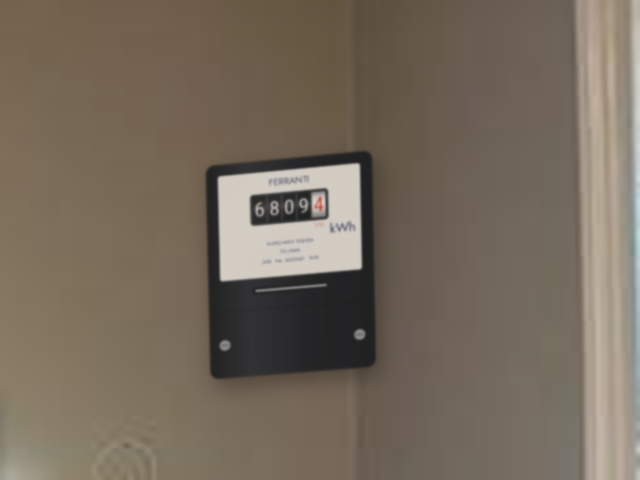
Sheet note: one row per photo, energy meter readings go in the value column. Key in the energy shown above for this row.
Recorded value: 6809.4 kWh
